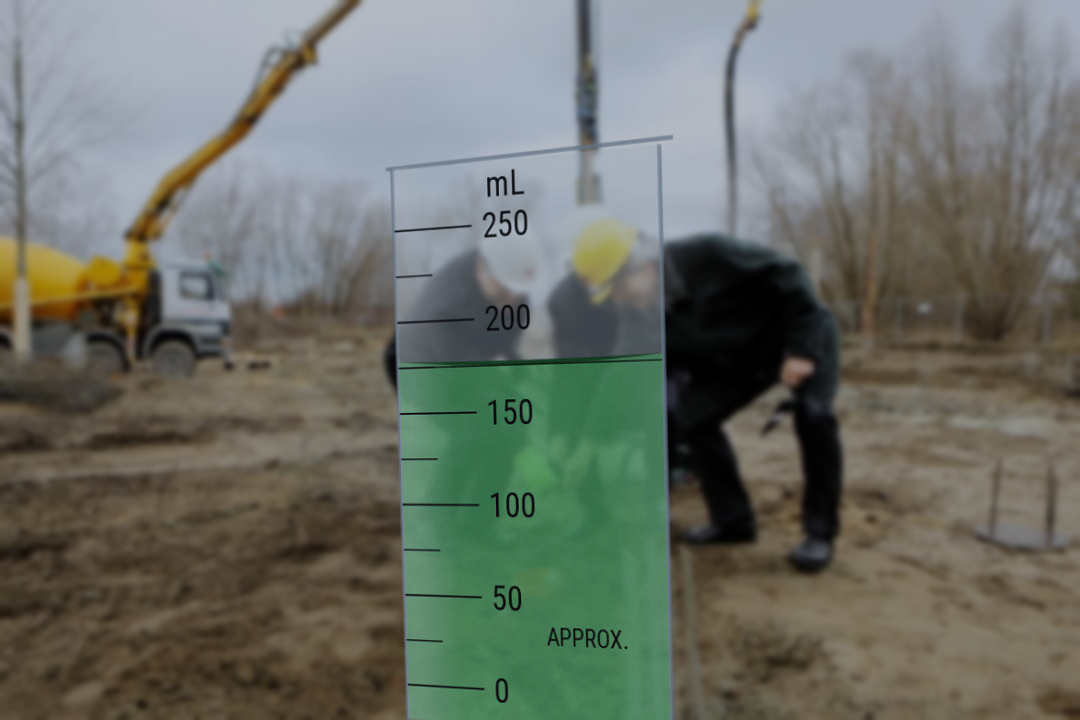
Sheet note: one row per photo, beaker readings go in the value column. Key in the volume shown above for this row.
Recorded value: 175 mL
